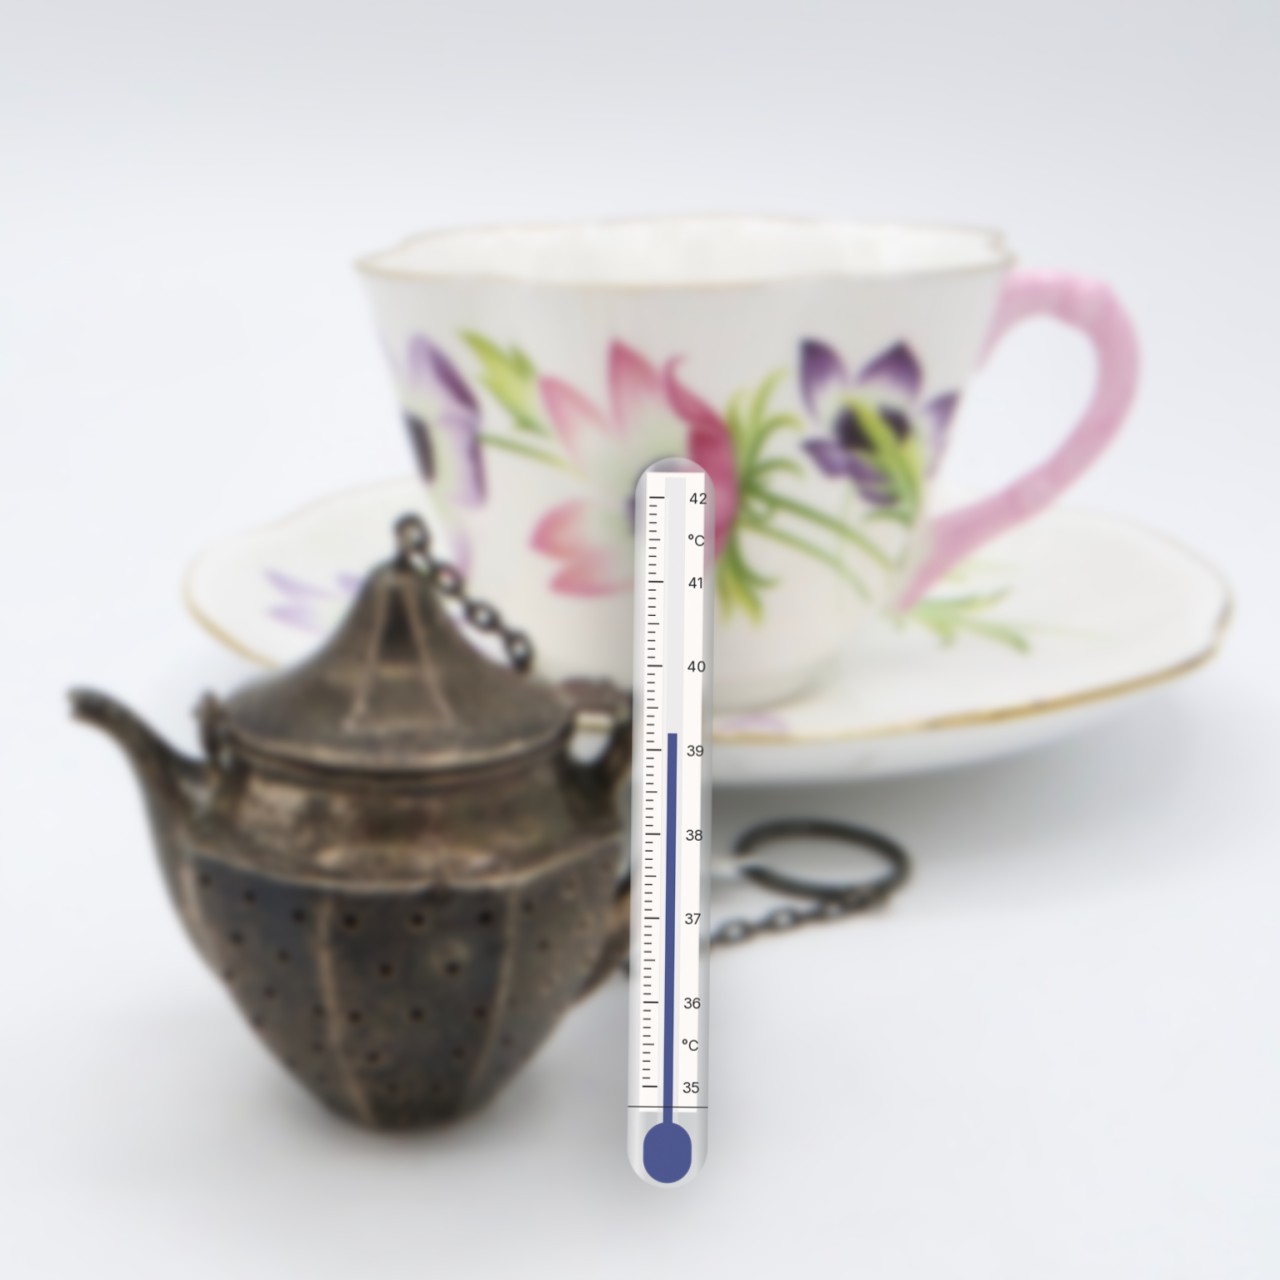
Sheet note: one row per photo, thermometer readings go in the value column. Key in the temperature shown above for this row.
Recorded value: 39.2 °C
